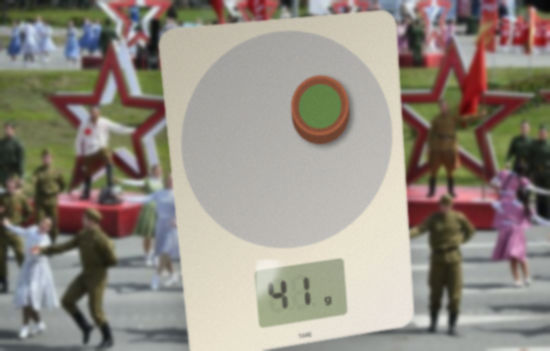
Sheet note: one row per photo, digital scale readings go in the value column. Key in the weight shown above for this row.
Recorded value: 41 g
